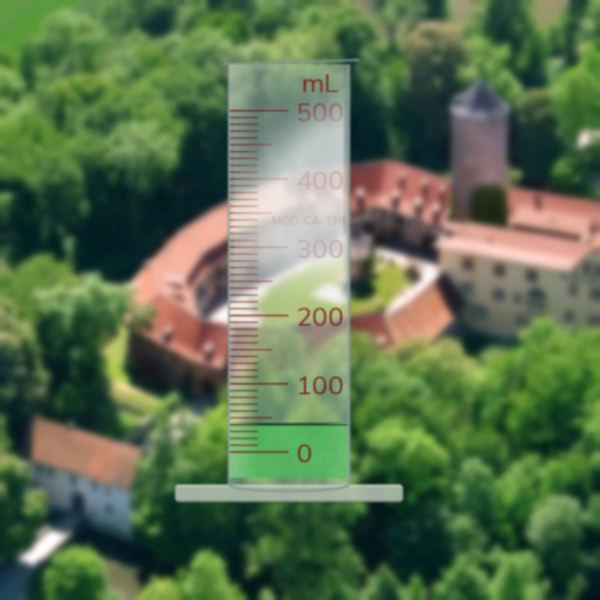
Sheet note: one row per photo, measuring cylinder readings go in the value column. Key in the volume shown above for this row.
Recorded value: 40 mL
